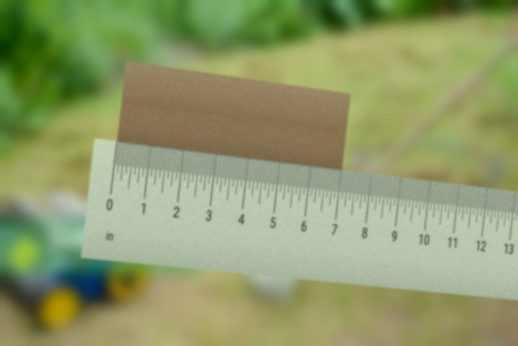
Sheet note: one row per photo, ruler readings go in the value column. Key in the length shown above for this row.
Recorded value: 7 in
